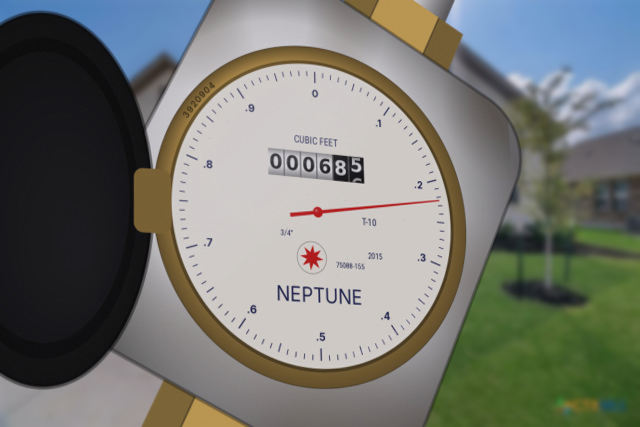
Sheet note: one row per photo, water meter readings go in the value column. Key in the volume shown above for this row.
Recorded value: 685.22 ft³
